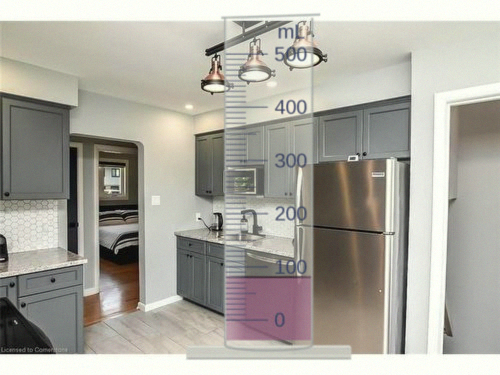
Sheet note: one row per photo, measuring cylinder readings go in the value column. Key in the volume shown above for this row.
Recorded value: 80 mL
